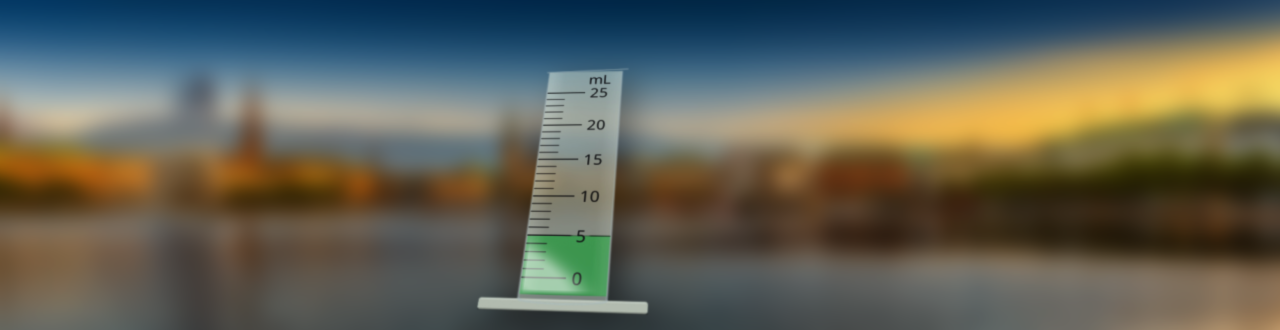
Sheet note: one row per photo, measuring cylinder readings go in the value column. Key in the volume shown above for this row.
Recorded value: 5 mL
